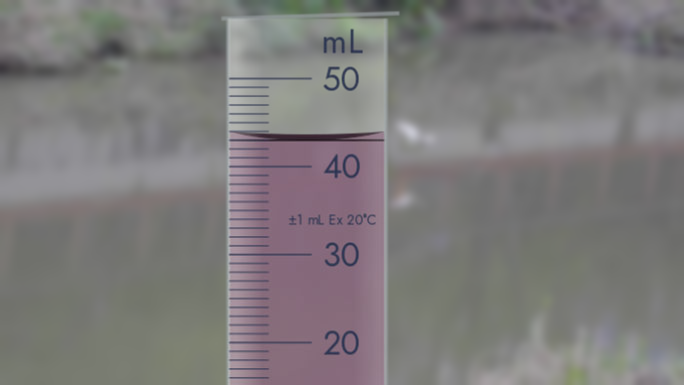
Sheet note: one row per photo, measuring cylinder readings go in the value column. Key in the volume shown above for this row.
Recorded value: 43 mL
